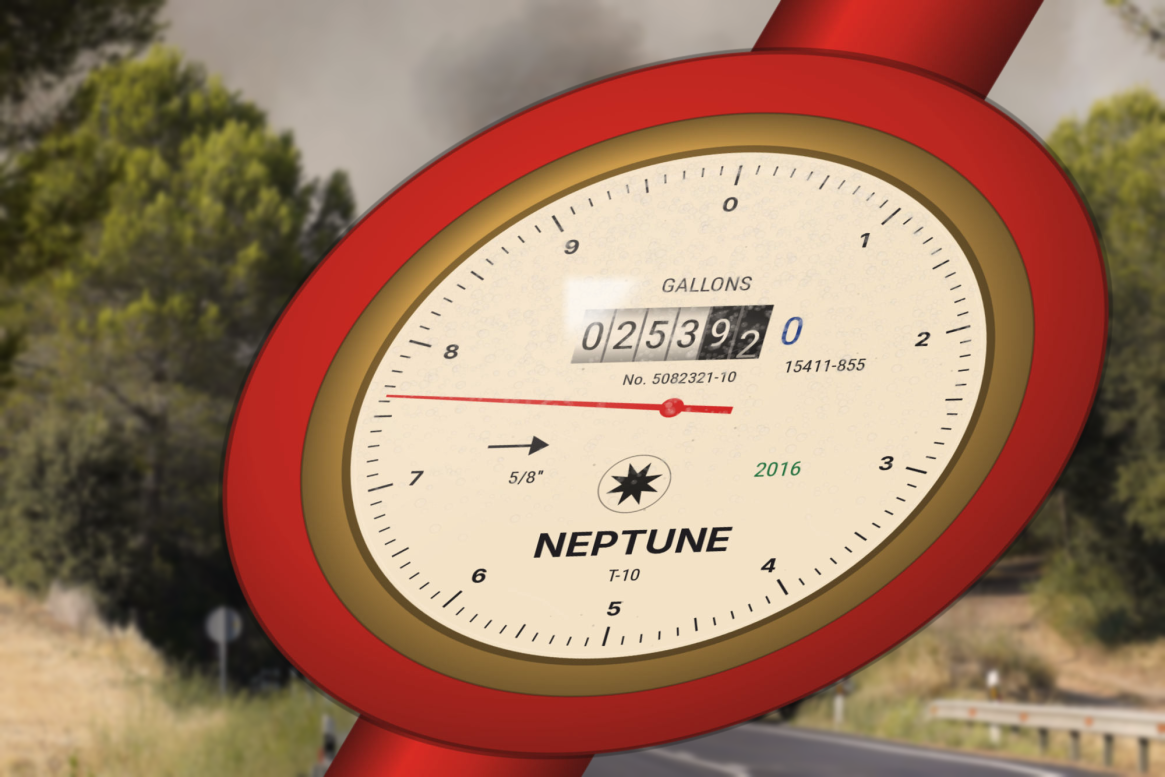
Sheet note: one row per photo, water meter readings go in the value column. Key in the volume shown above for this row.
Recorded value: 253917.6 gal
